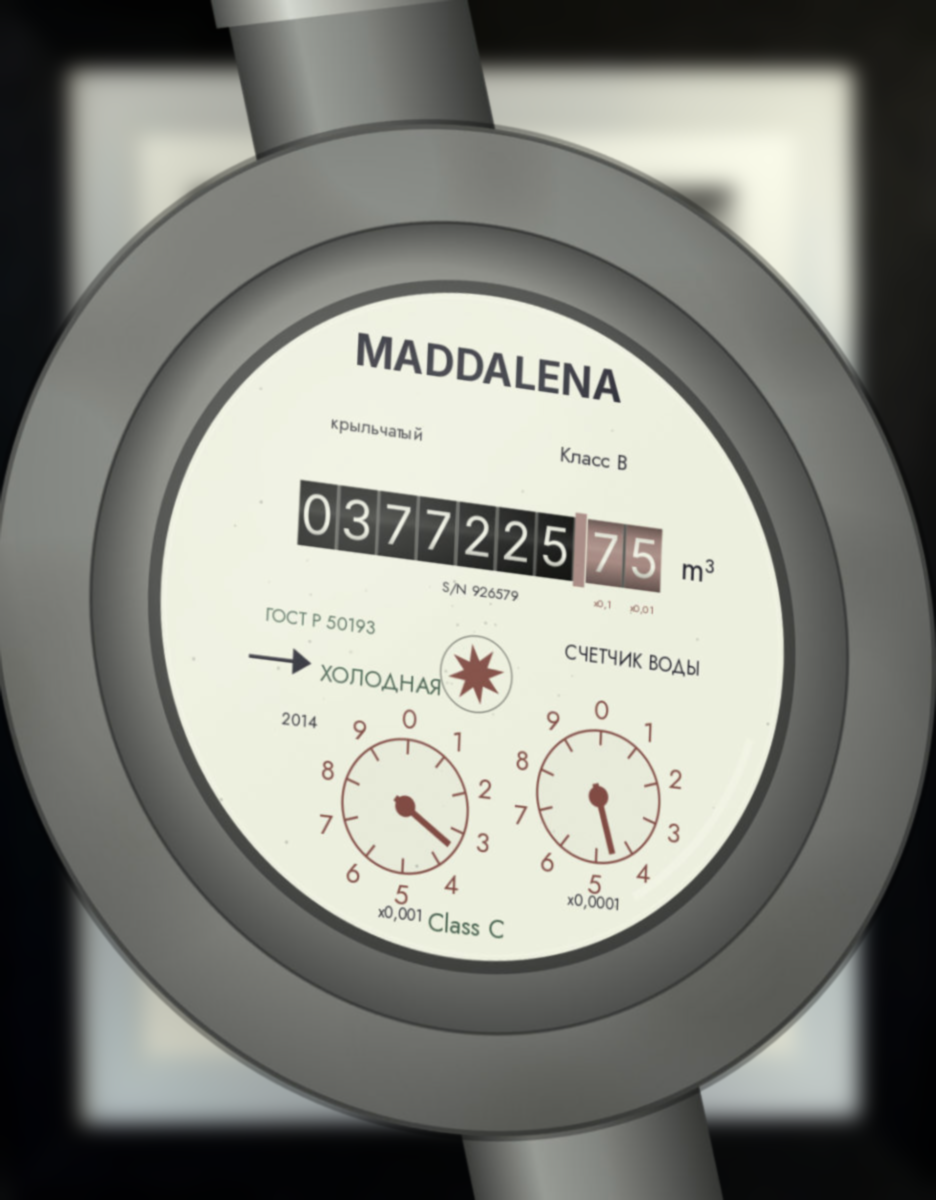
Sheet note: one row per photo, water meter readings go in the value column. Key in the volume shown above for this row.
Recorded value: 377225.7534 m³
